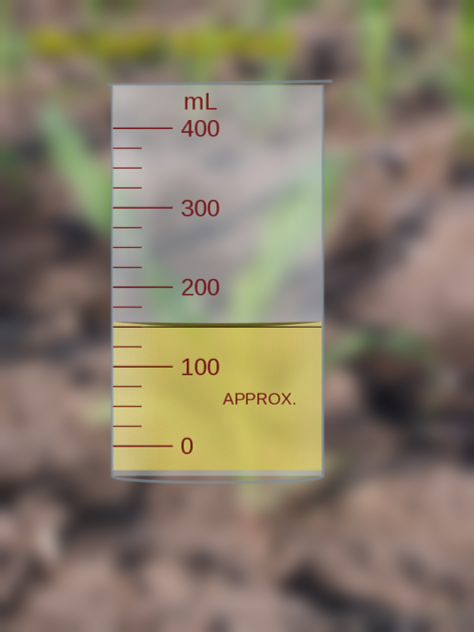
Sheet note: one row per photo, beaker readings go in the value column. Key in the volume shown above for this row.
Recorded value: 150 mL
